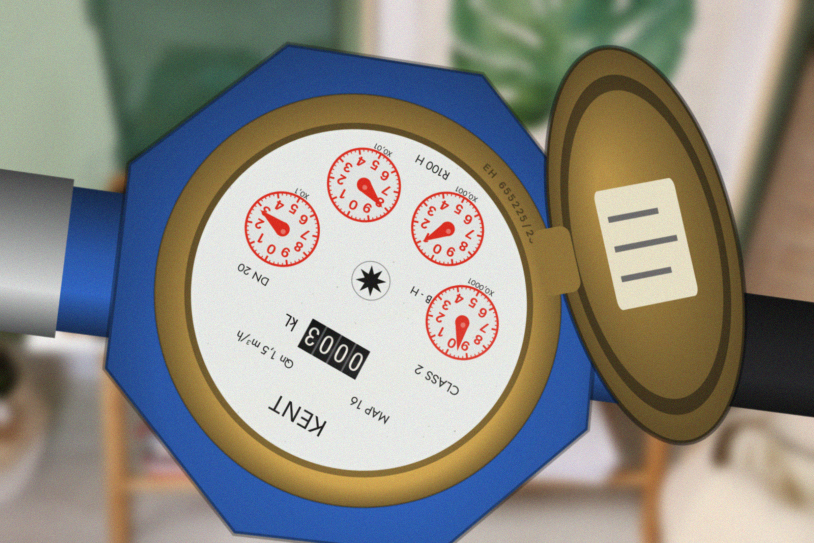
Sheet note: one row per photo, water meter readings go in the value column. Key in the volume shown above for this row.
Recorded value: 3.2809 kL
